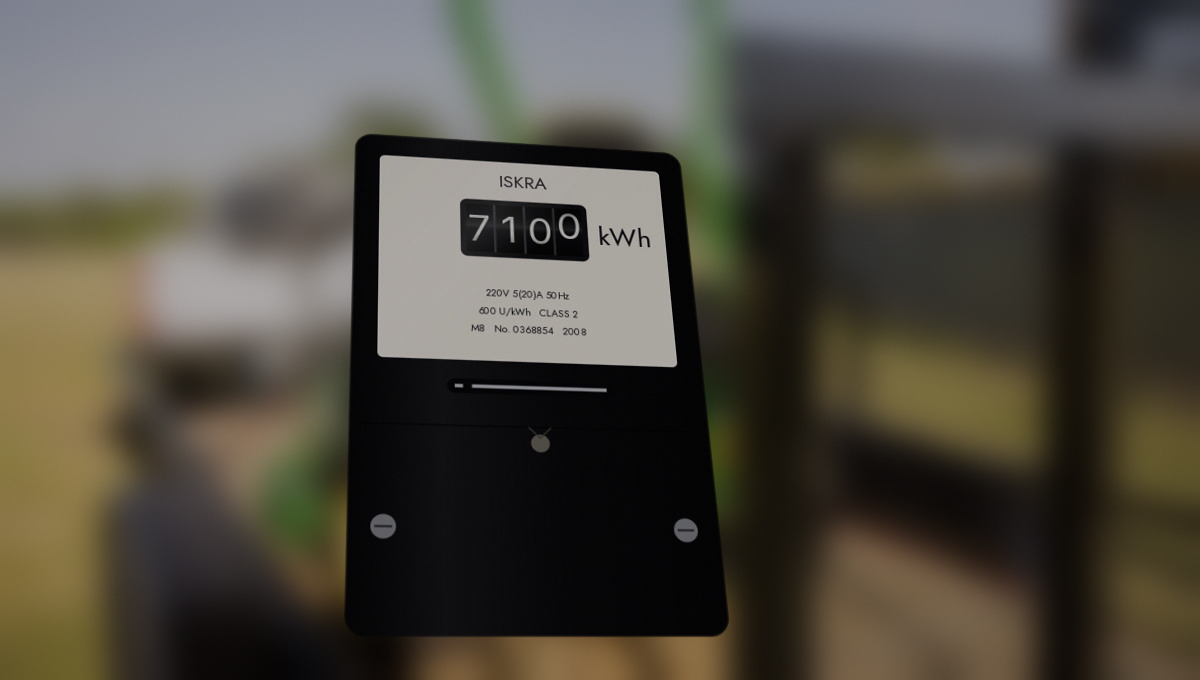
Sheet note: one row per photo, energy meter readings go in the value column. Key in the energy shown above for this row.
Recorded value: 7100 kWh
